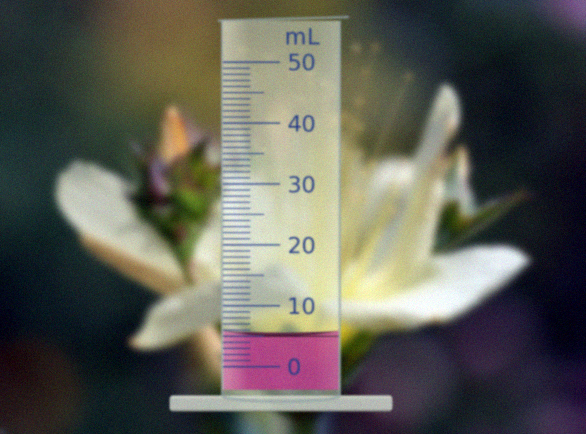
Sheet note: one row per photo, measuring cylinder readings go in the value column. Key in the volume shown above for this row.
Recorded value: 5 mL
